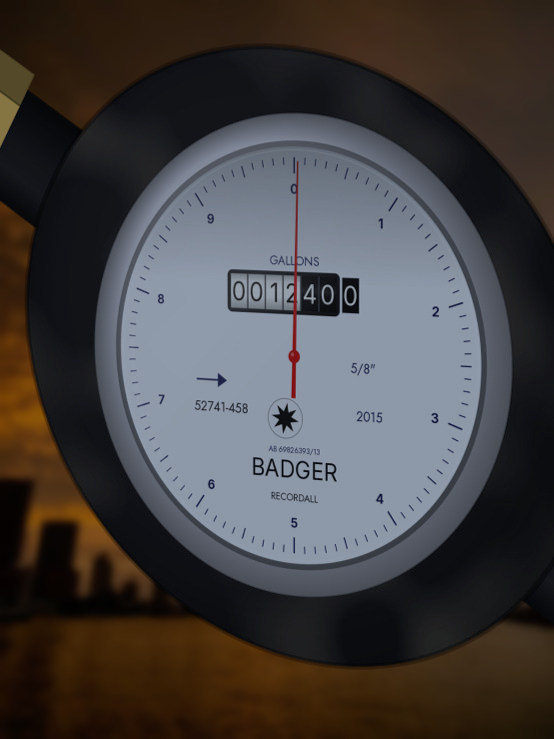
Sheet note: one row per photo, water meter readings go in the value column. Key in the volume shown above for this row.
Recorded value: 12400.0 gal
